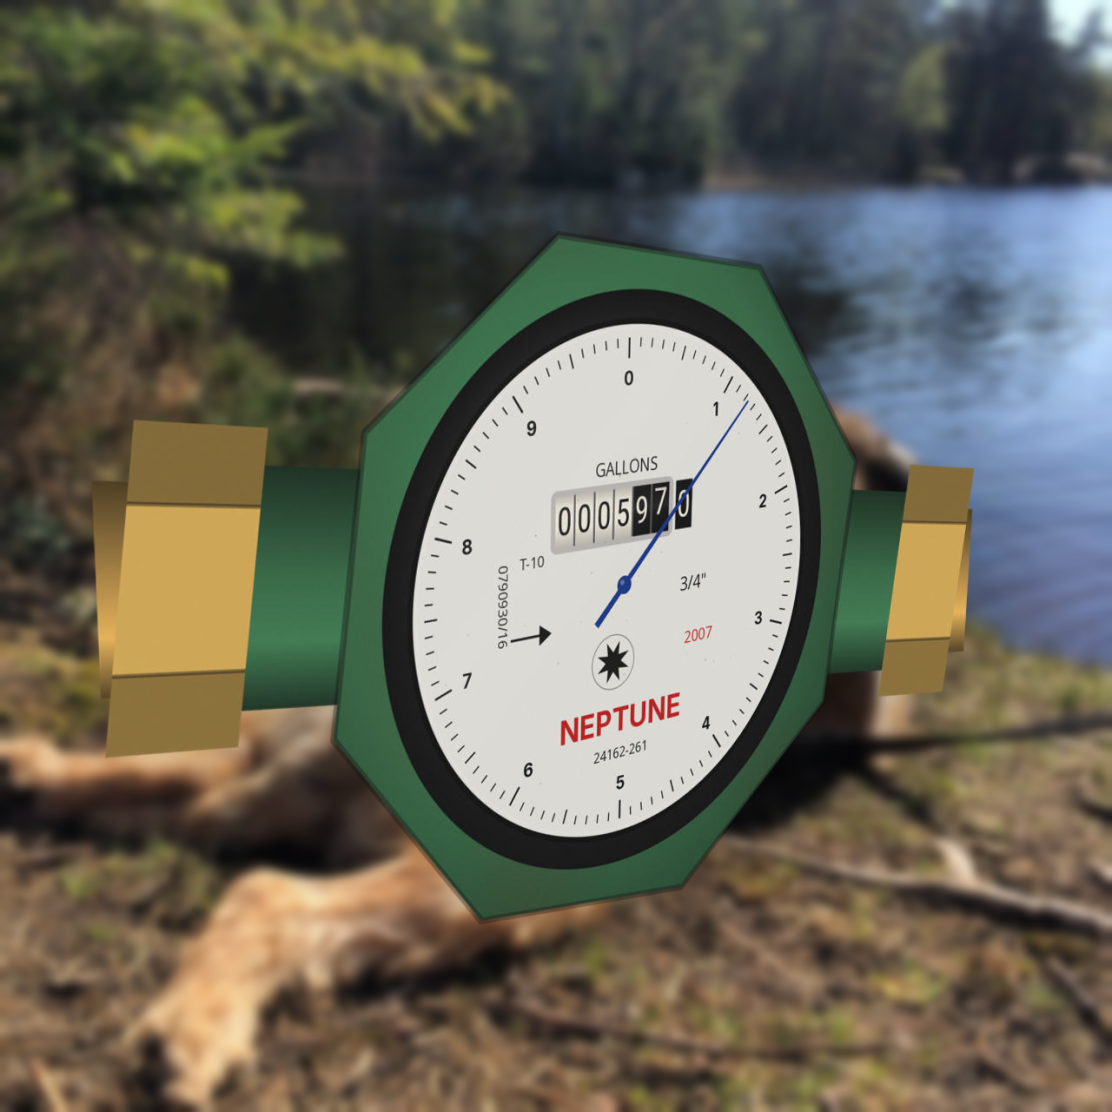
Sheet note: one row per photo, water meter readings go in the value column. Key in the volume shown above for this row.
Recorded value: 5971.2 gal
